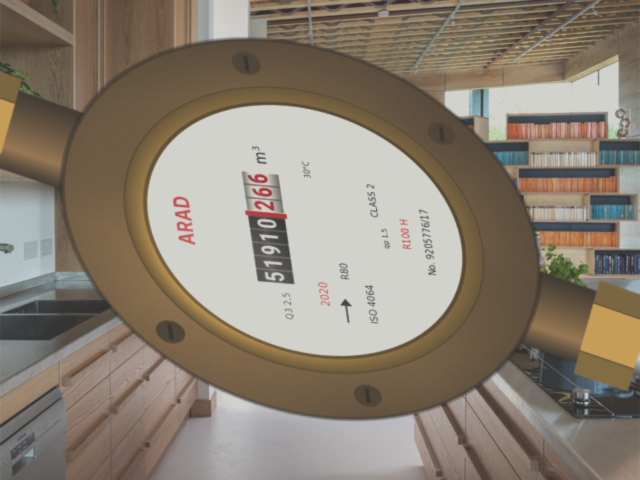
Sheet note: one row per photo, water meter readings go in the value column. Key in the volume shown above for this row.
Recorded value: 51910.266 m³
